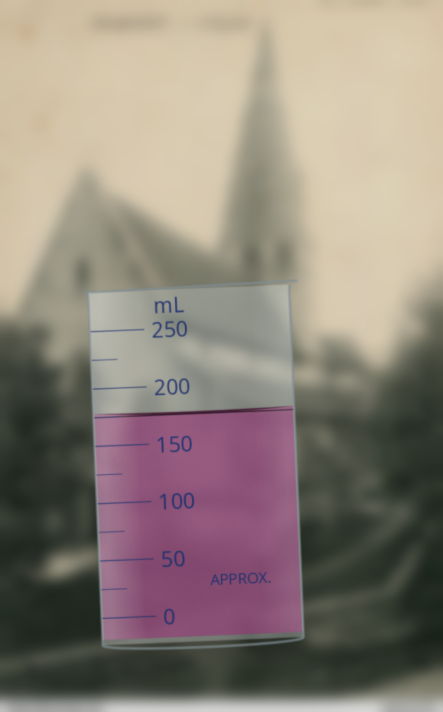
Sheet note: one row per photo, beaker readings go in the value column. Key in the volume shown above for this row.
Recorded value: 175 mL
